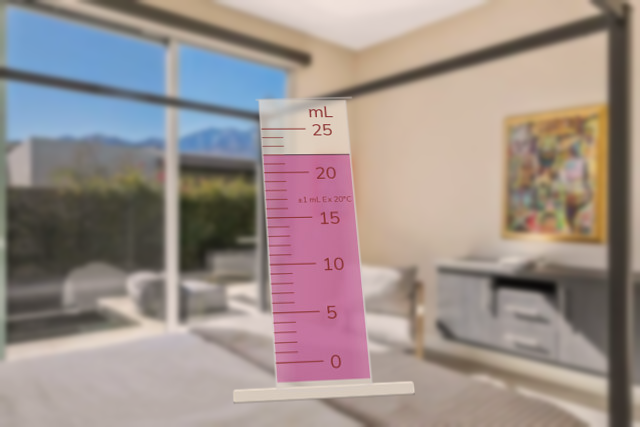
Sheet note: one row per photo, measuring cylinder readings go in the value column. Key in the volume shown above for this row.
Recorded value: 22 mL
